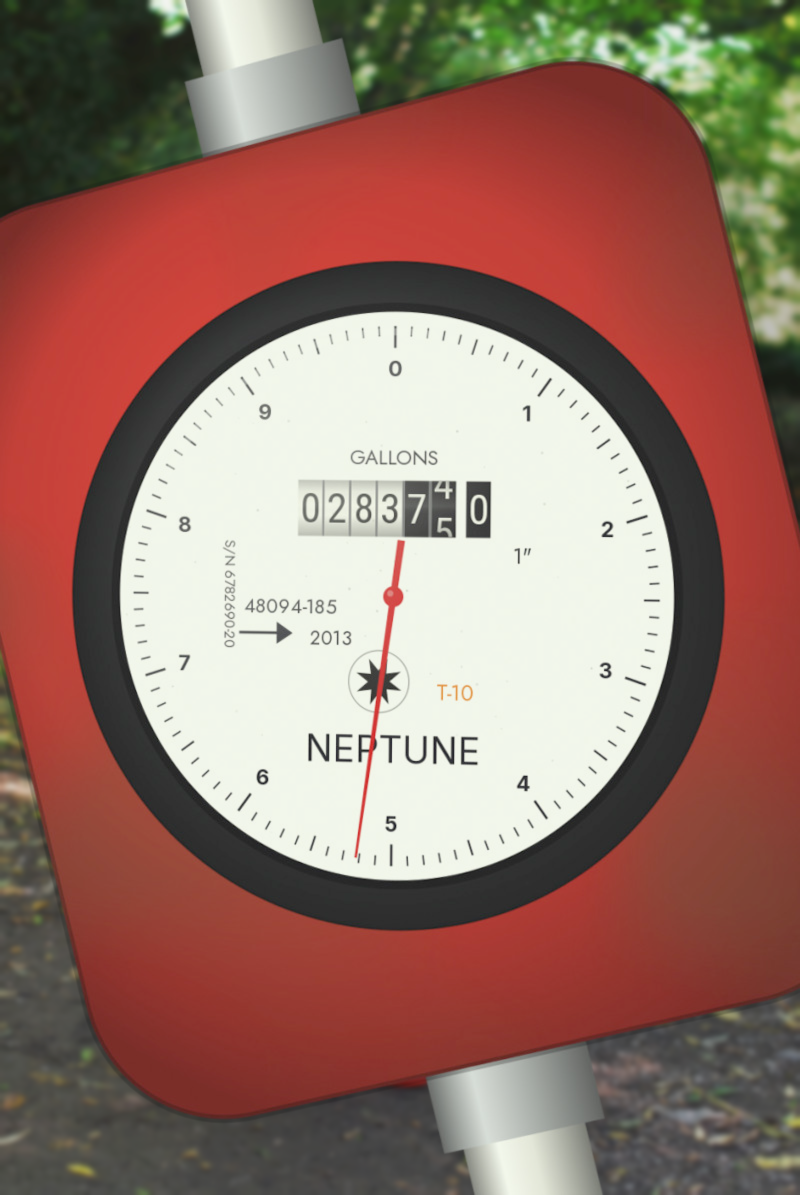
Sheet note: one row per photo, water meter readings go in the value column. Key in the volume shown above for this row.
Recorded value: 283745.2 gal
